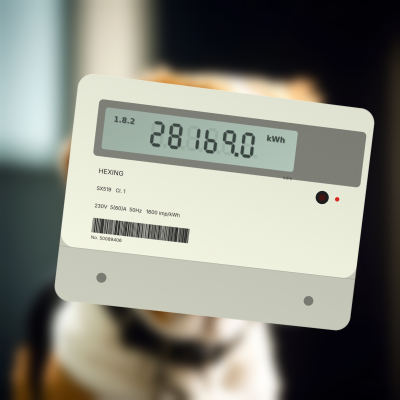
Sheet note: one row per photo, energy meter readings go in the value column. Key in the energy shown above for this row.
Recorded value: 28169.0 kWh
